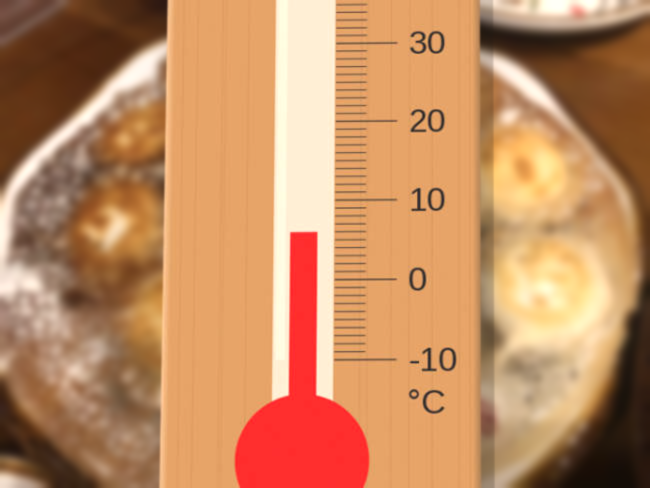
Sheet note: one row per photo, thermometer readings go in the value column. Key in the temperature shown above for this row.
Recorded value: 6 °C
